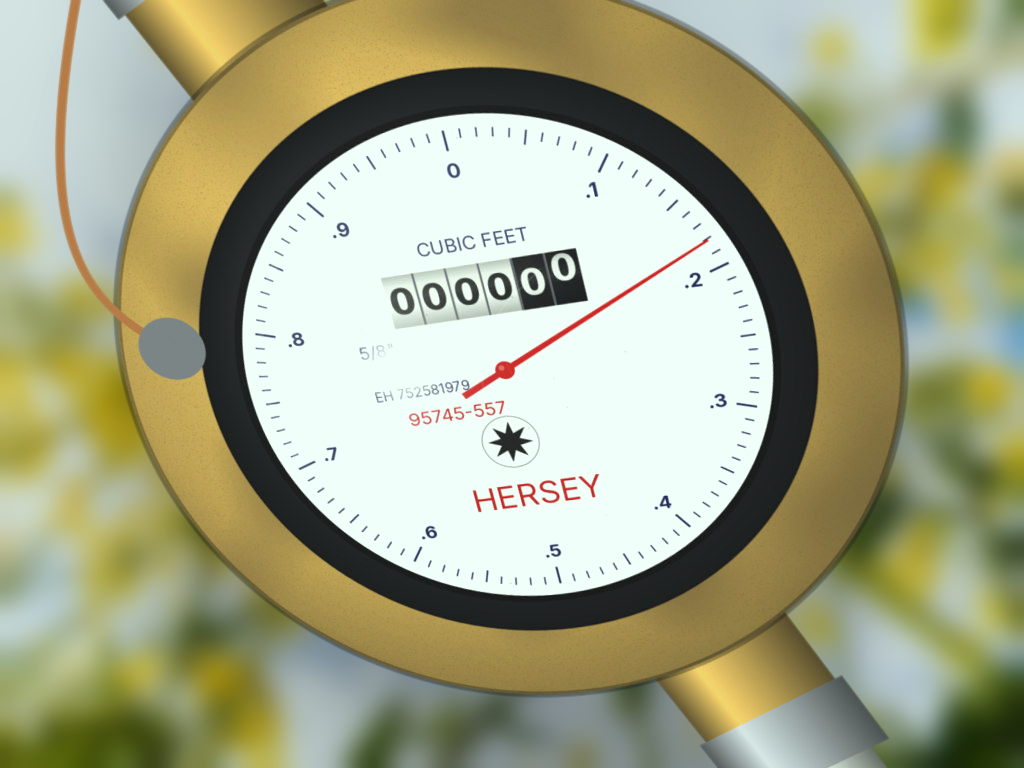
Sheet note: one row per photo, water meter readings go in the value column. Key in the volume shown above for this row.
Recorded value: 0.18 ft³
